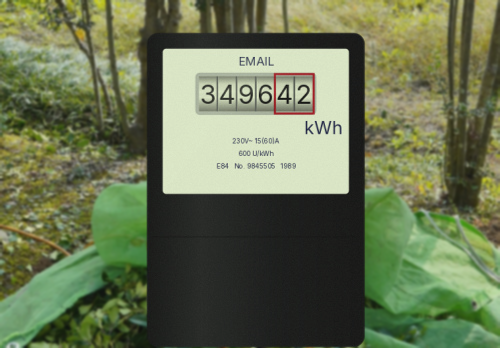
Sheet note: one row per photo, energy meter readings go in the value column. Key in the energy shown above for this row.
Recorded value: 3496.42 kWh
